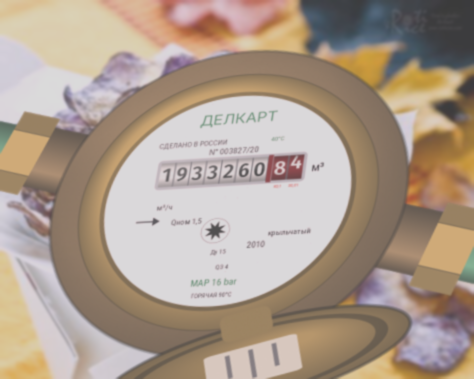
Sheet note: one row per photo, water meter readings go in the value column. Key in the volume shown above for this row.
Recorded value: 1933260.84 m³
